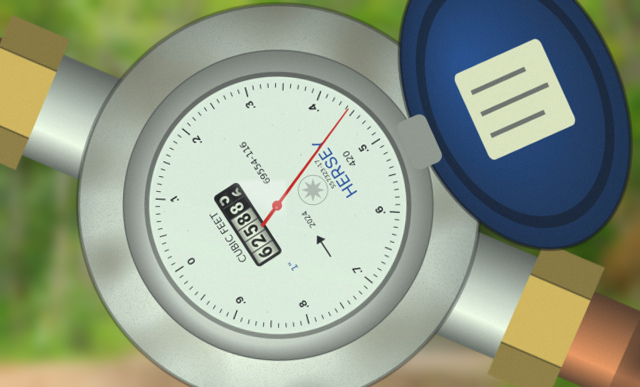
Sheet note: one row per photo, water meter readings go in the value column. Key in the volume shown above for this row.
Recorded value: 625885.44 ft³
